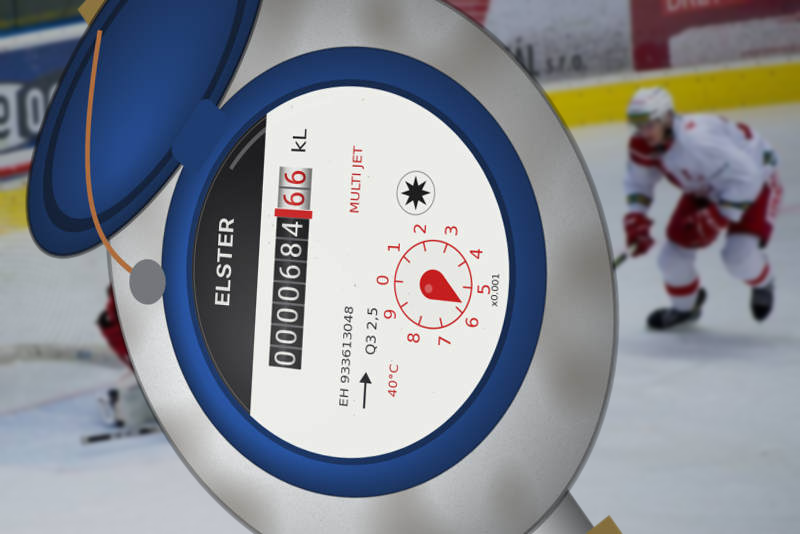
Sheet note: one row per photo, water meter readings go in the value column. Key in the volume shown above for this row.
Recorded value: 684.665 kL
